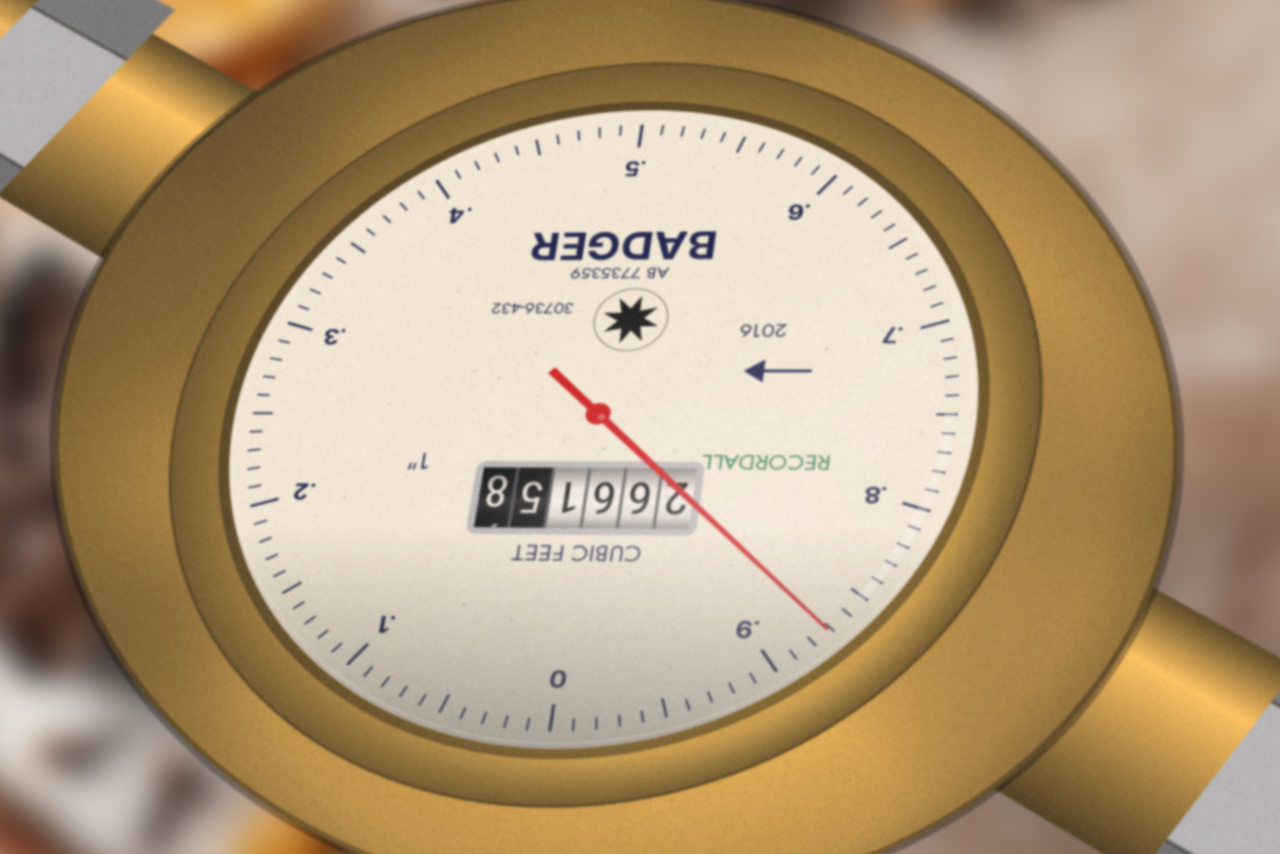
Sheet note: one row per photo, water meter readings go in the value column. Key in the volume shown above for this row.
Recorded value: 266157.87 ft³
